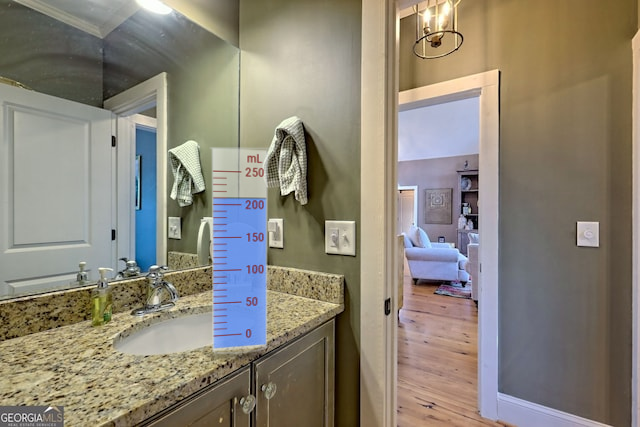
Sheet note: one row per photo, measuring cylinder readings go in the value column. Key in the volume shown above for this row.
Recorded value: 210 mL
